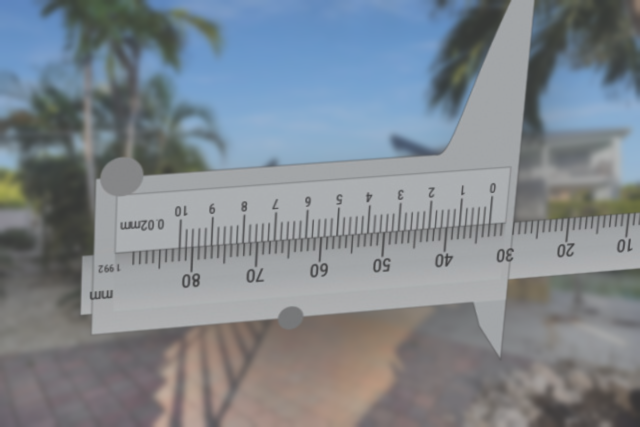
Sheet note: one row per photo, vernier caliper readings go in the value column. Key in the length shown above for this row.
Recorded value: 33.0 mm
